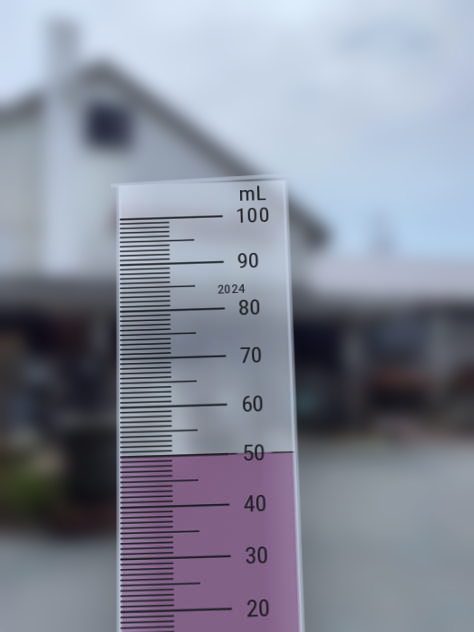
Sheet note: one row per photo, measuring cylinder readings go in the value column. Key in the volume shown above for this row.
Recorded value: 50 mL
